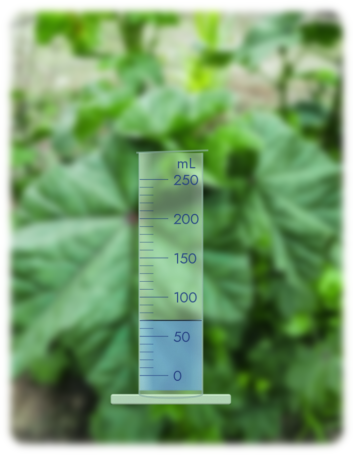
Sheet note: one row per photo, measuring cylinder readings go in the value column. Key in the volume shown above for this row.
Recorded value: 70 mL
